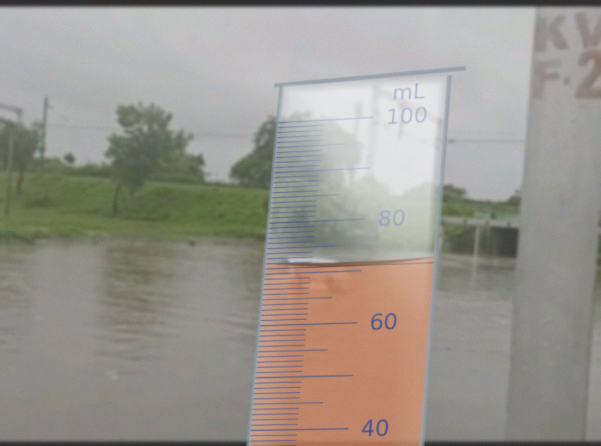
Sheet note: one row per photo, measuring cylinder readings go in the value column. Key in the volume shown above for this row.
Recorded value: 71 mL
